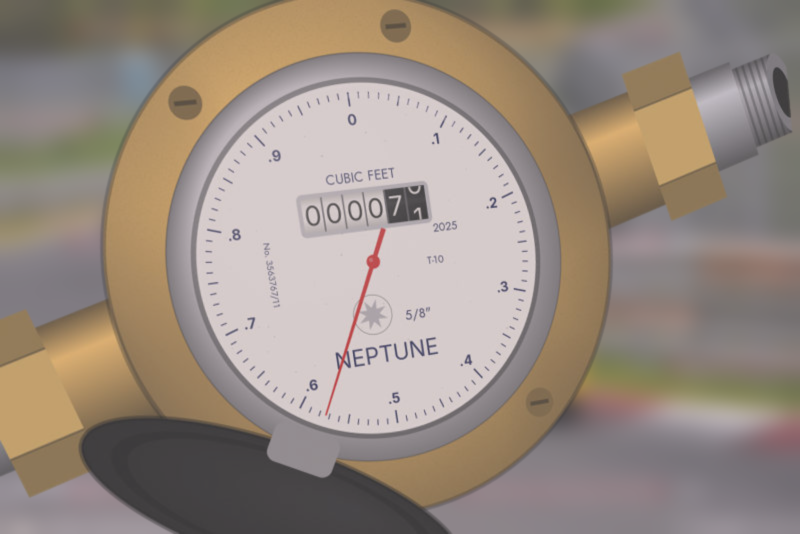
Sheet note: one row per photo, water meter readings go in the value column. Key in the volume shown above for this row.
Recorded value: 70.57 ft³
